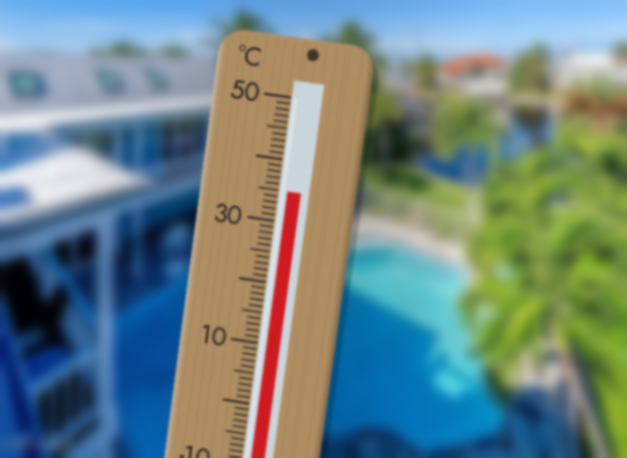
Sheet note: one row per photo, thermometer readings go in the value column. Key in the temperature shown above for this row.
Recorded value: 35 °C
